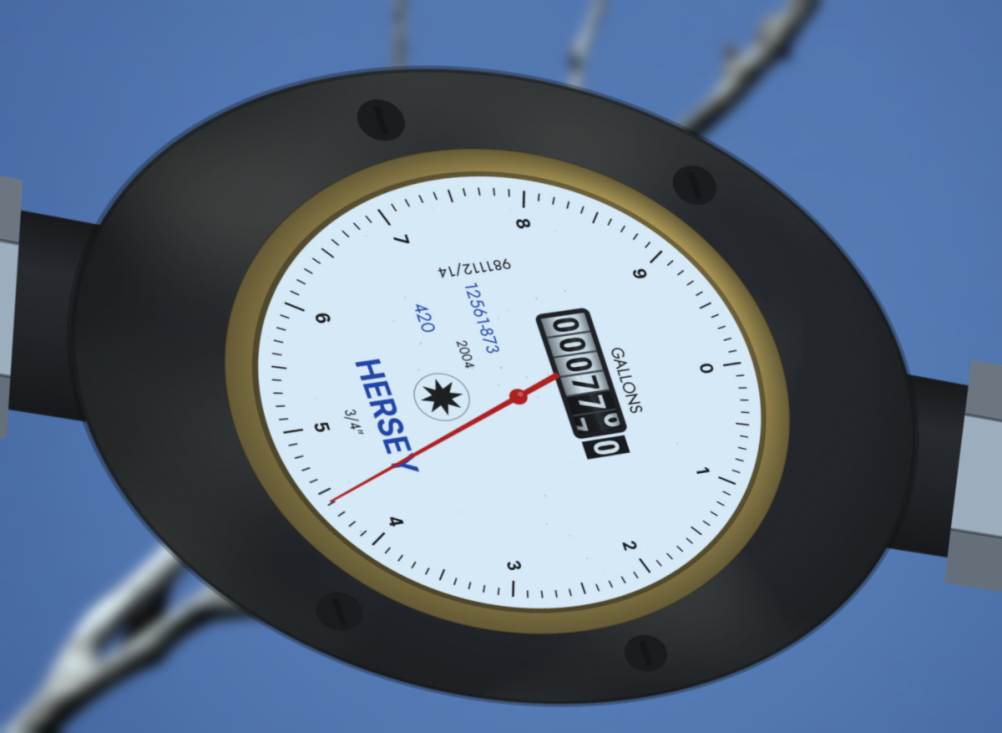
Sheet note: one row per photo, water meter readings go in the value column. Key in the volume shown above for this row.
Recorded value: 7764.4 gal
